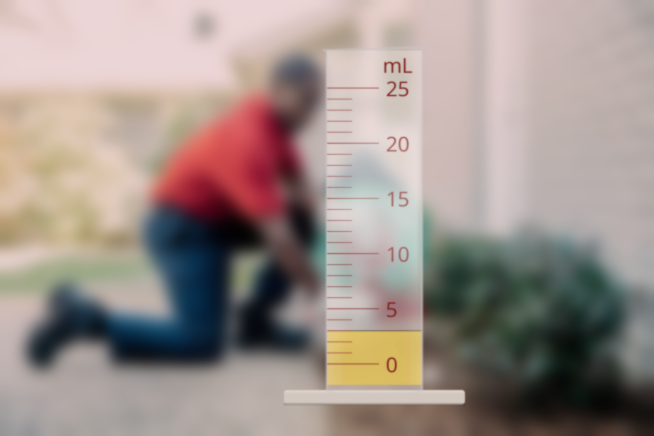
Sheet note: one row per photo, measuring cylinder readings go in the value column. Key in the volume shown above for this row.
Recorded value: 3 mL
